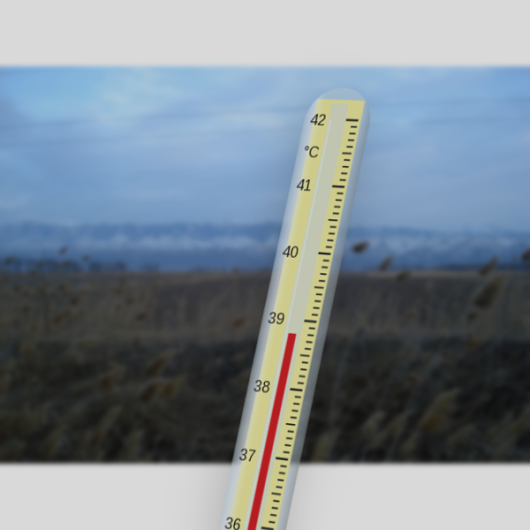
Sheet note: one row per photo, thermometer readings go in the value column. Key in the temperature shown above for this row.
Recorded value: 38.8 °C
